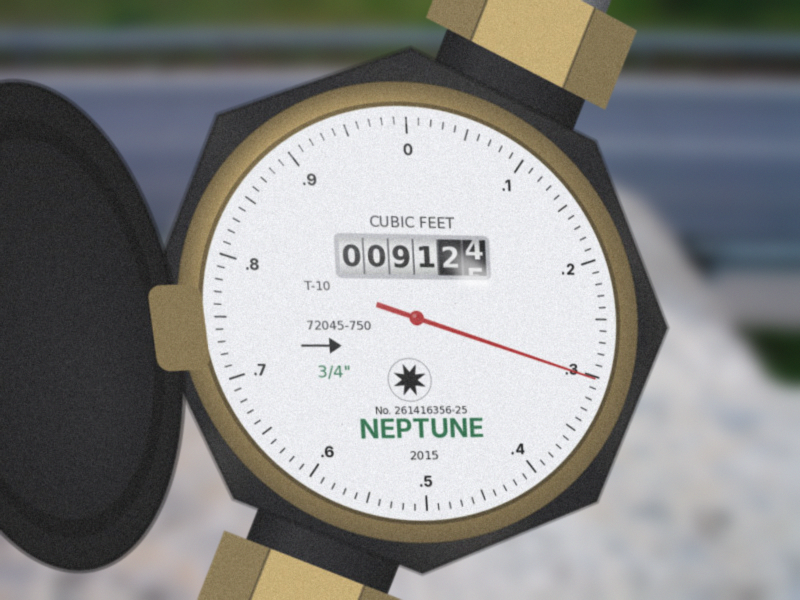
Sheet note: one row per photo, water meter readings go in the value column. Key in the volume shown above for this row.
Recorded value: 9124.30 ft³
